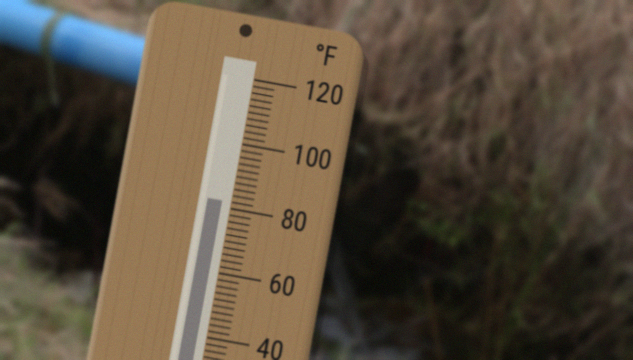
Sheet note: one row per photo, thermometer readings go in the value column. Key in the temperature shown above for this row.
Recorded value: 82 °F
